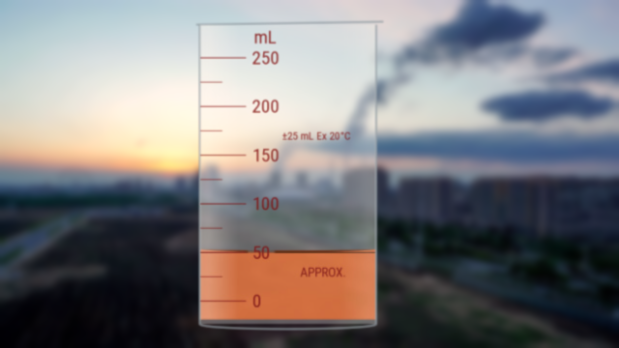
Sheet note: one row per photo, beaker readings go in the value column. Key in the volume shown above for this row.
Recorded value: 50 mL
